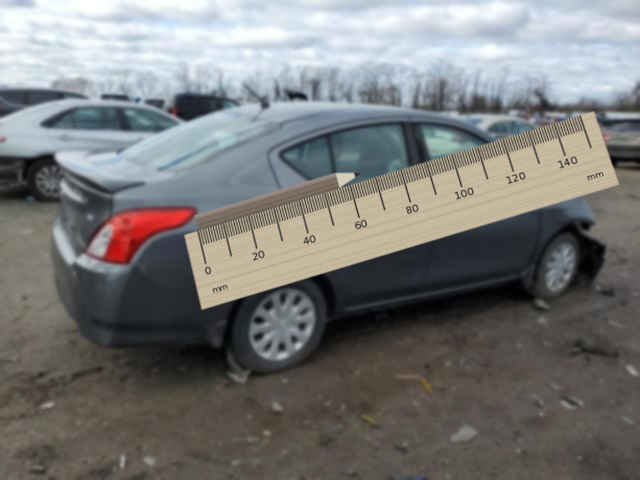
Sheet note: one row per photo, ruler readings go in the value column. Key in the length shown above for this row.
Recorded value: 65 mm
